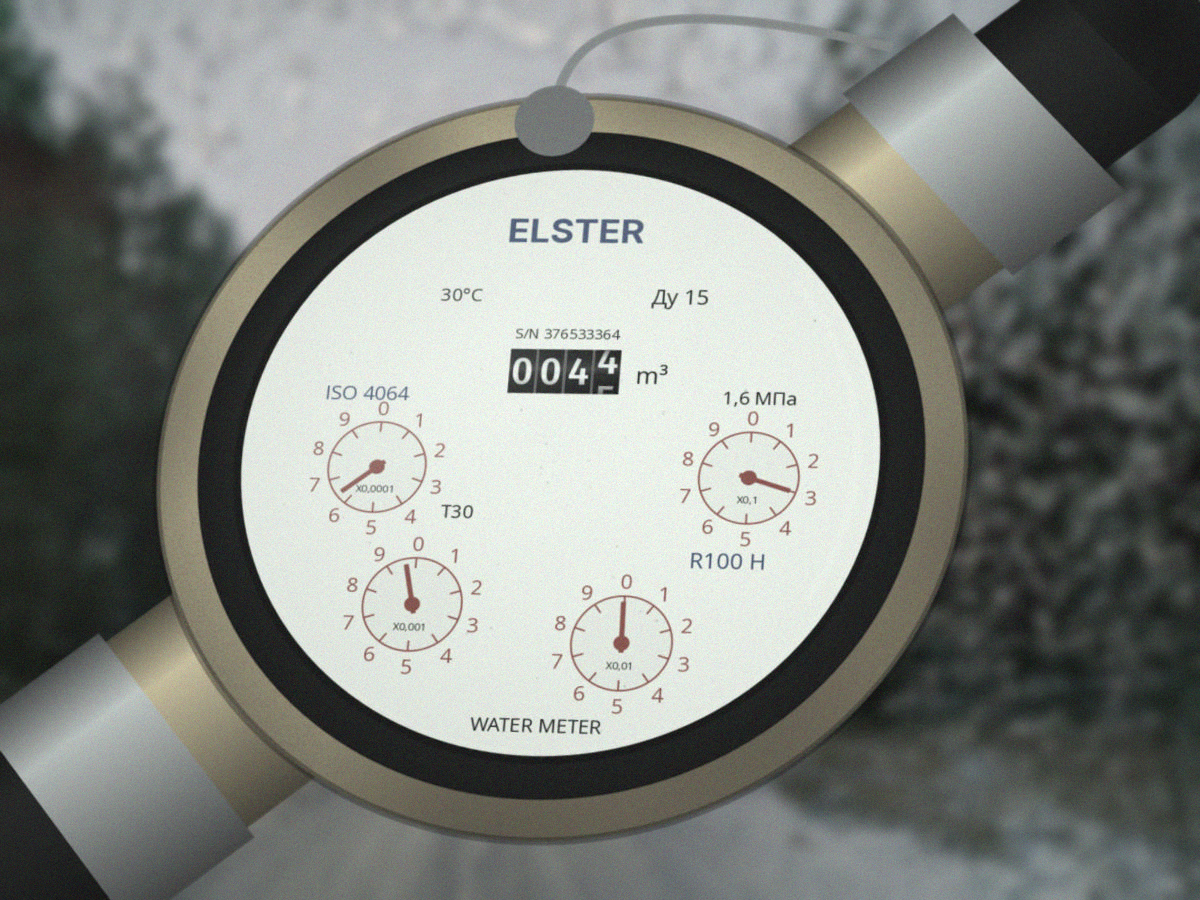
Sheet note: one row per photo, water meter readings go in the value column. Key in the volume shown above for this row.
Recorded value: 44.2996 m³
